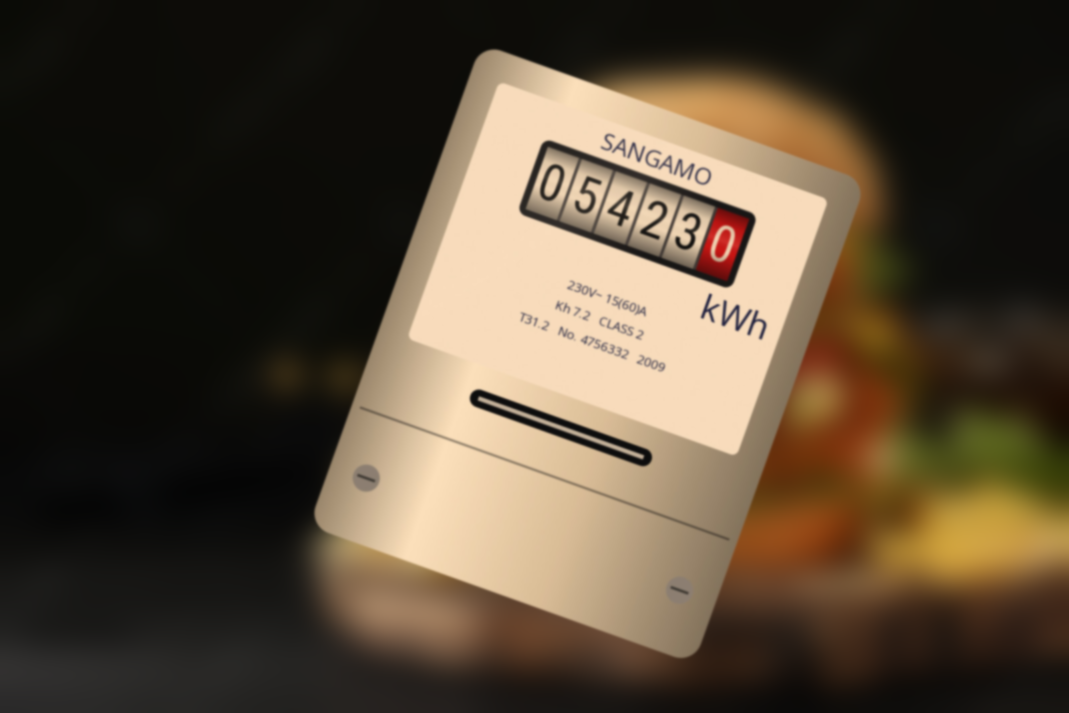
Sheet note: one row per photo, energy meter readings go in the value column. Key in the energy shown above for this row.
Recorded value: 5423.0 kWh
